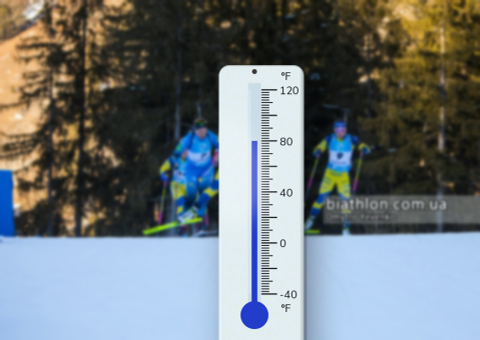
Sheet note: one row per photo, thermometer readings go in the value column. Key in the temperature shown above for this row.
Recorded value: 80 °F
